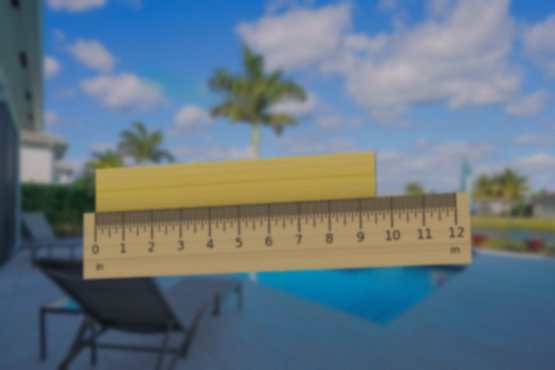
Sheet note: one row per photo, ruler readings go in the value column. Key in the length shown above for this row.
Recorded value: 9.5 in
